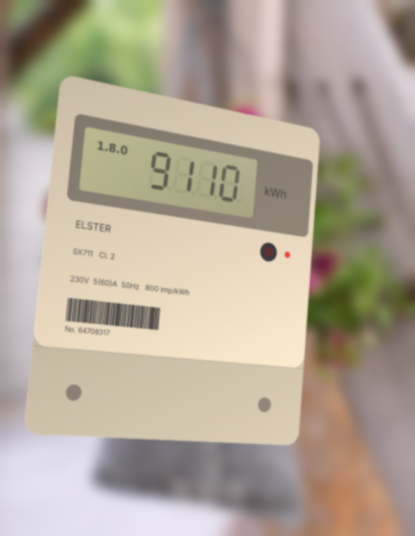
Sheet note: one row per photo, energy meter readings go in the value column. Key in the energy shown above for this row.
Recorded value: 9110 kWh
